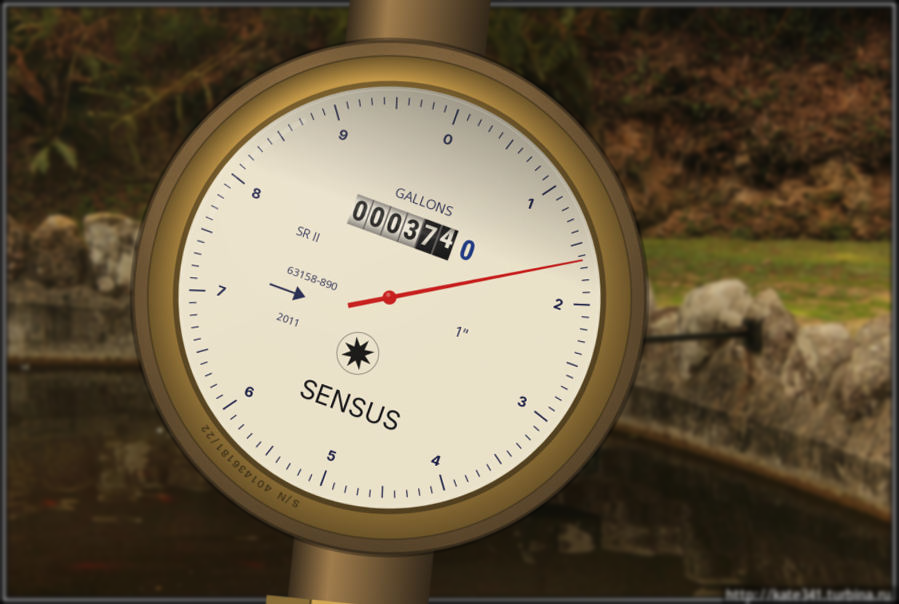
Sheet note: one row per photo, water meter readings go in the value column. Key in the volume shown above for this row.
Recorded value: 3741.6 gal
